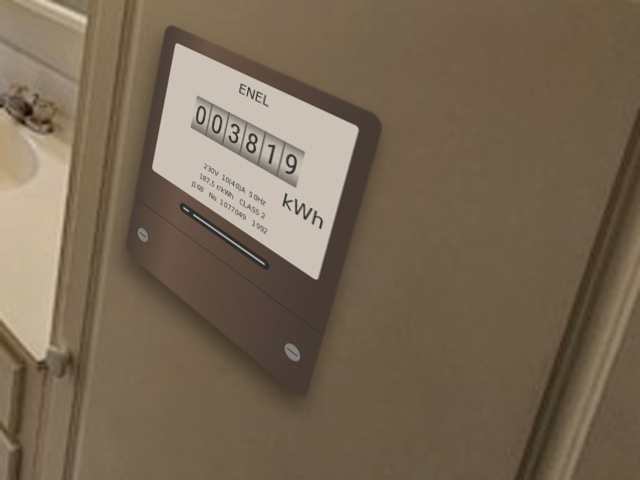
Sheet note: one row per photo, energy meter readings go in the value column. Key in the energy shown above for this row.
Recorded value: 3819 kWh
